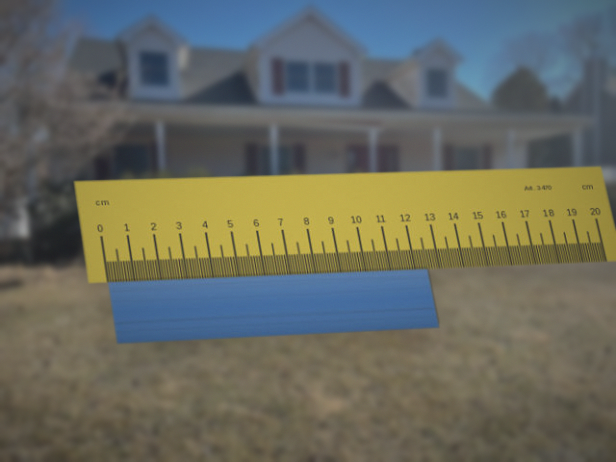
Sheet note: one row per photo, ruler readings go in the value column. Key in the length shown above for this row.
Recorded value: 12.5 cm
